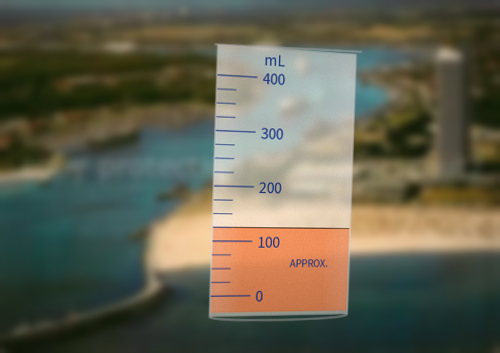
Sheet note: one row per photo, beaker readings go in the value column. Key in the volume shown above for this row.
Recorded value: 125 mL
